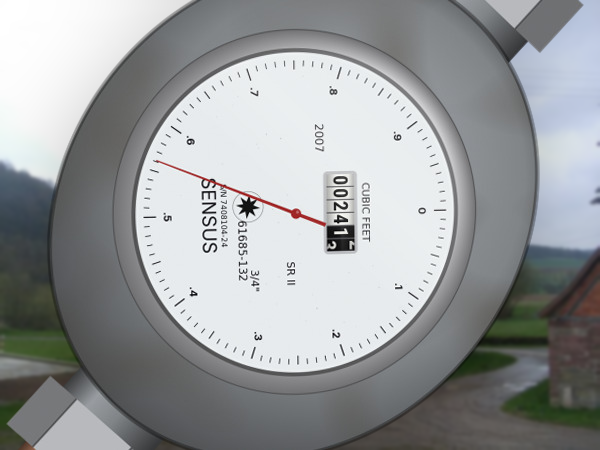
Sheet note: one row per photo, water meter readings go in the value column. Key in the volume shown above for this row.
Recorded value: 2412.56 ft³
